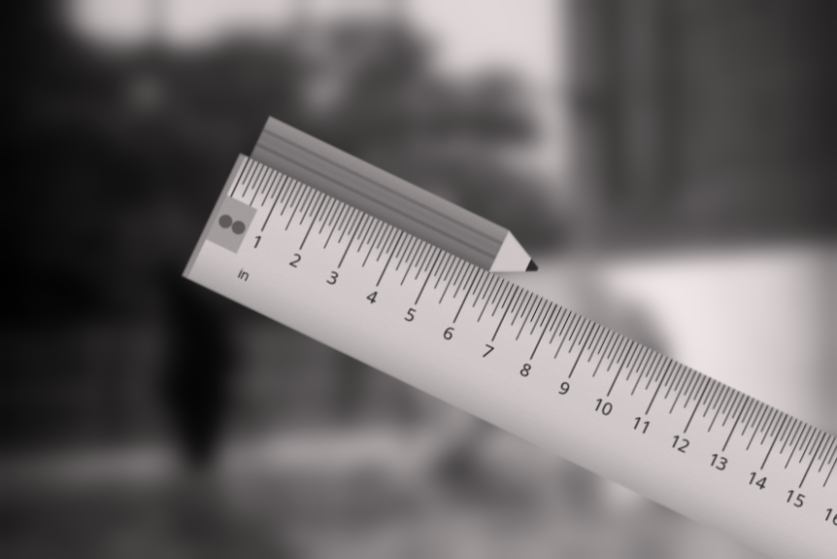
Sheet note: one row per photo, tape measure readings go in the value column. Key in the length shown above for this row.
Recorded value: 7.25 in
